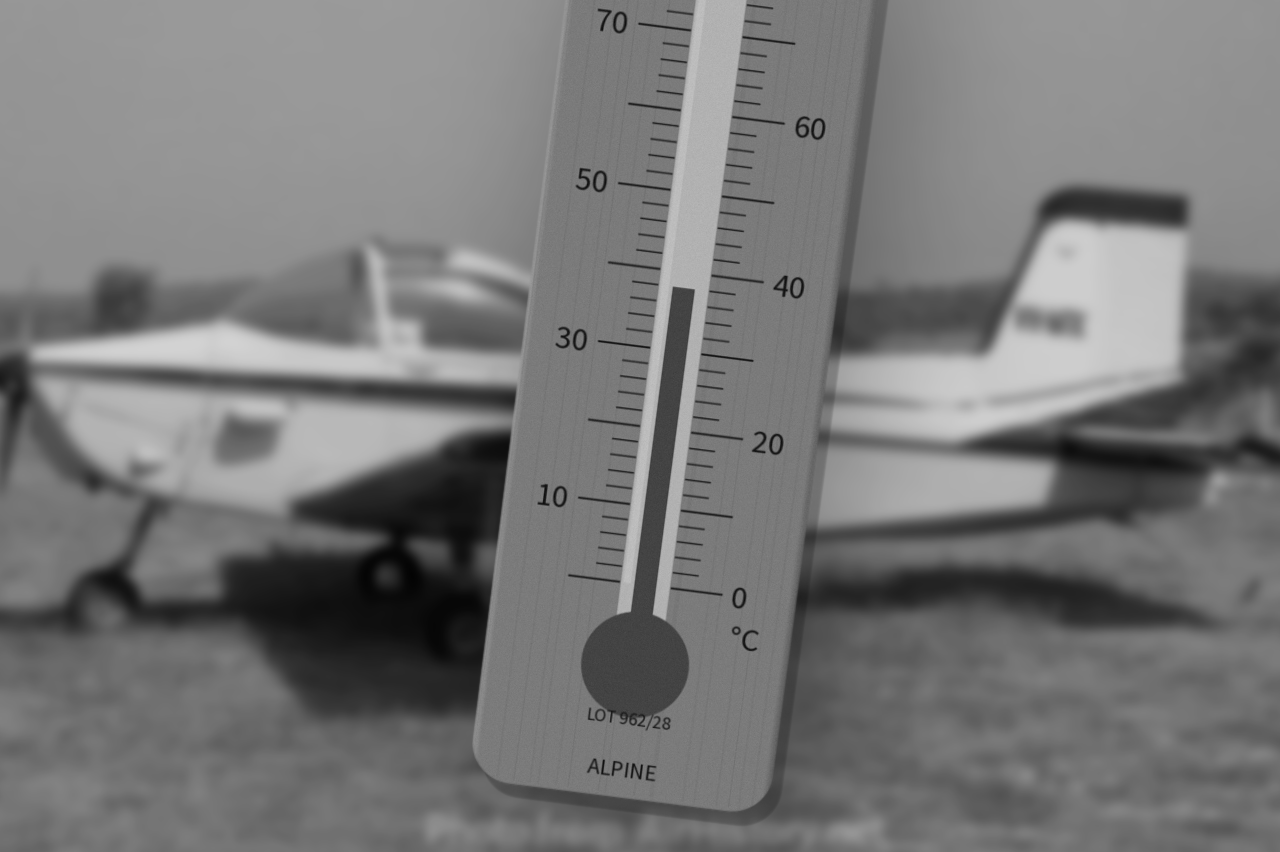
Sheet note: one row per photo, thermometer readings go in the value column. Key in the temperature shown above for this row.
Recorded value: 38 °C
